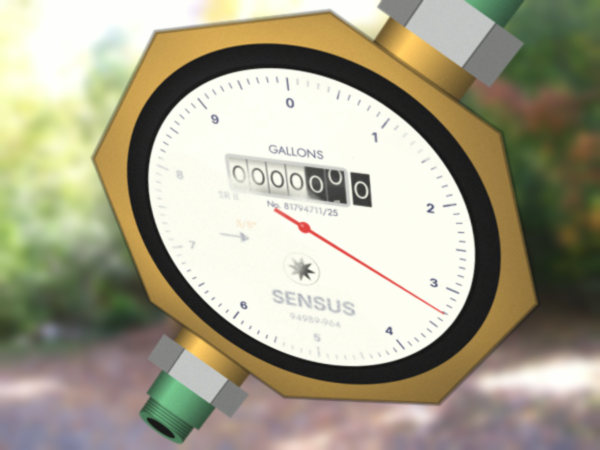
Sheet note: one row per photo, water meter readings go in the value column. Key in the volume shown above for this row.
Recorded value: 3.3 gal
